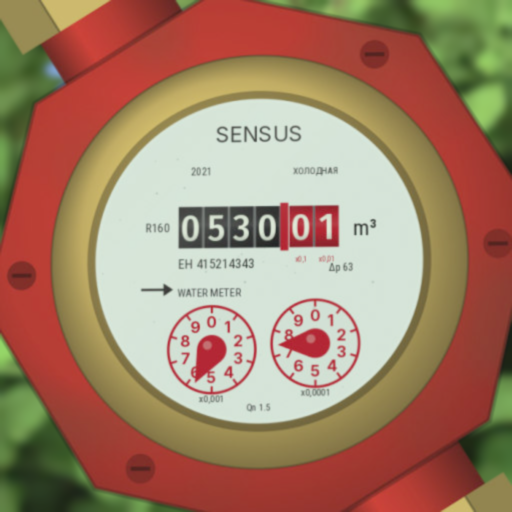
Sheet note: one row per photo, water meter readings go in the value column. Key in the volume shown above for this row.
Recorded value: 530.0157 m³
